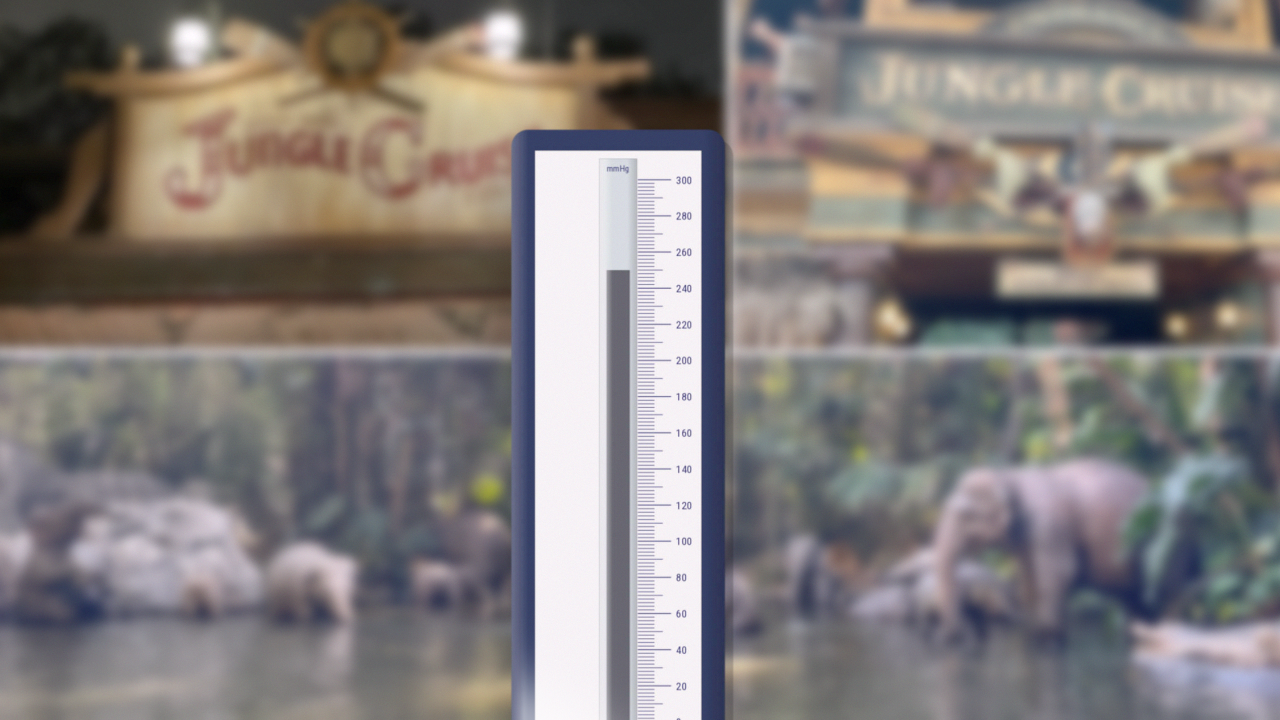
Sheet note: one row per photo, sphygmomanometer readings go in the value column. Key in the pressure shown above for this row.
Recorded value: 250 mmHg
